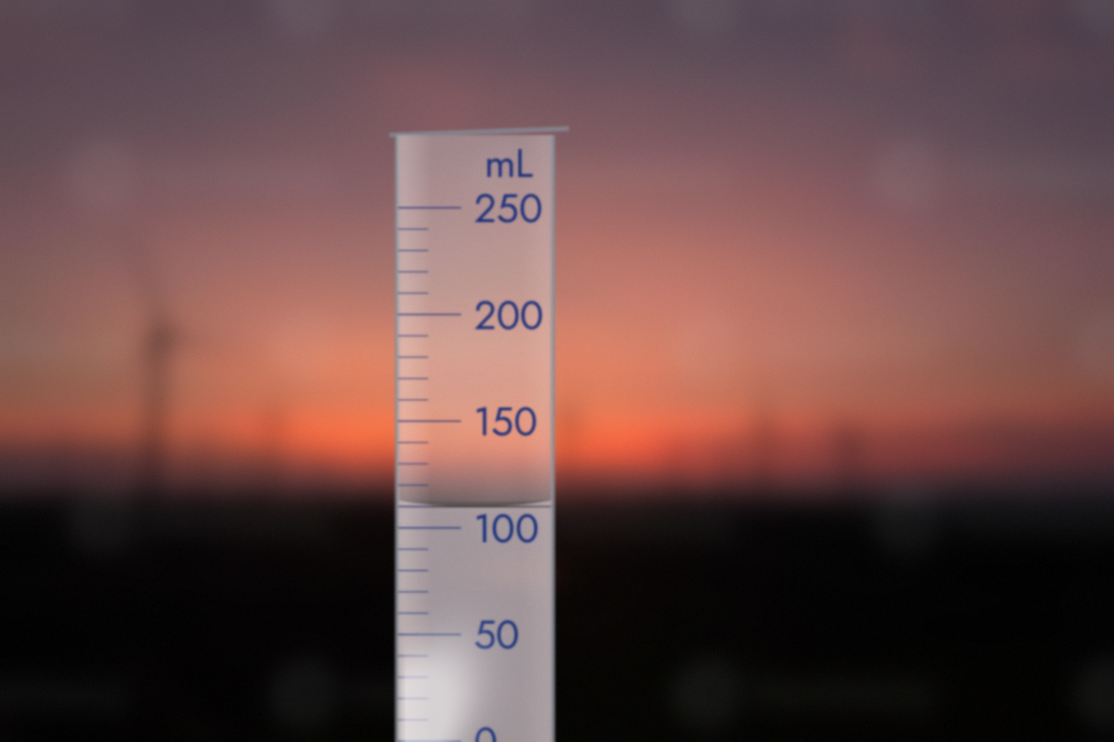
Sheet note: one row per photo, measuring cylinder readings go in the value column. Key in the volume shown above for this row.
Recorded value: 110 mL
